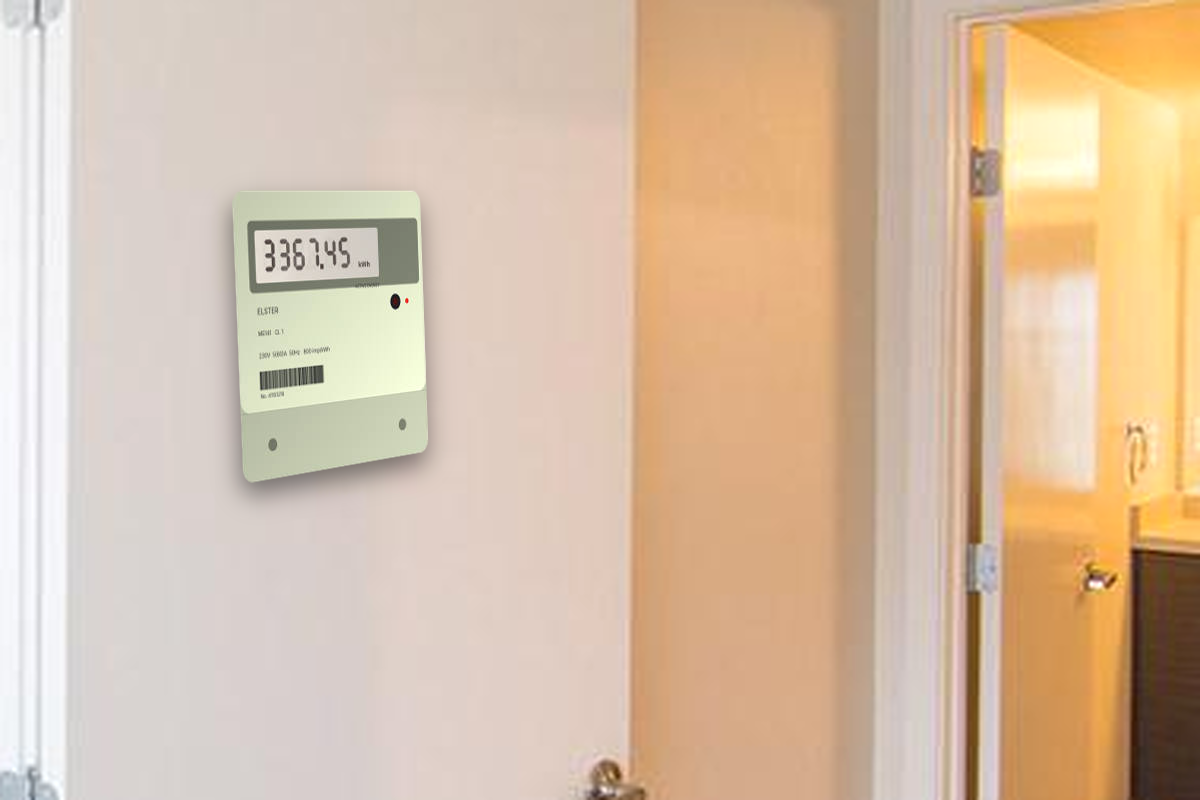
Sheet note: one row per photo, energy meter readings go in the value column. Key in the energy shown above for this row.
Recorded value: 3367.45 kWh
